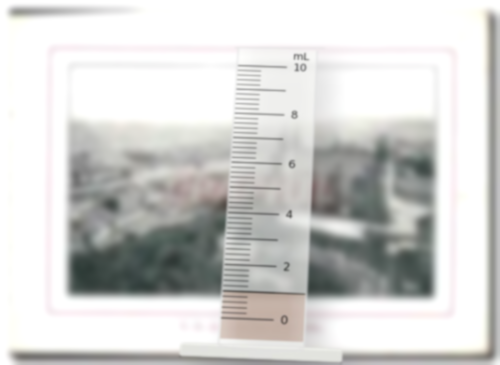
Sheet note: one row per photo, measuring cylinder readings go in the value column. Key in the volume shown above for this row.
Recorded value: 1 mL
